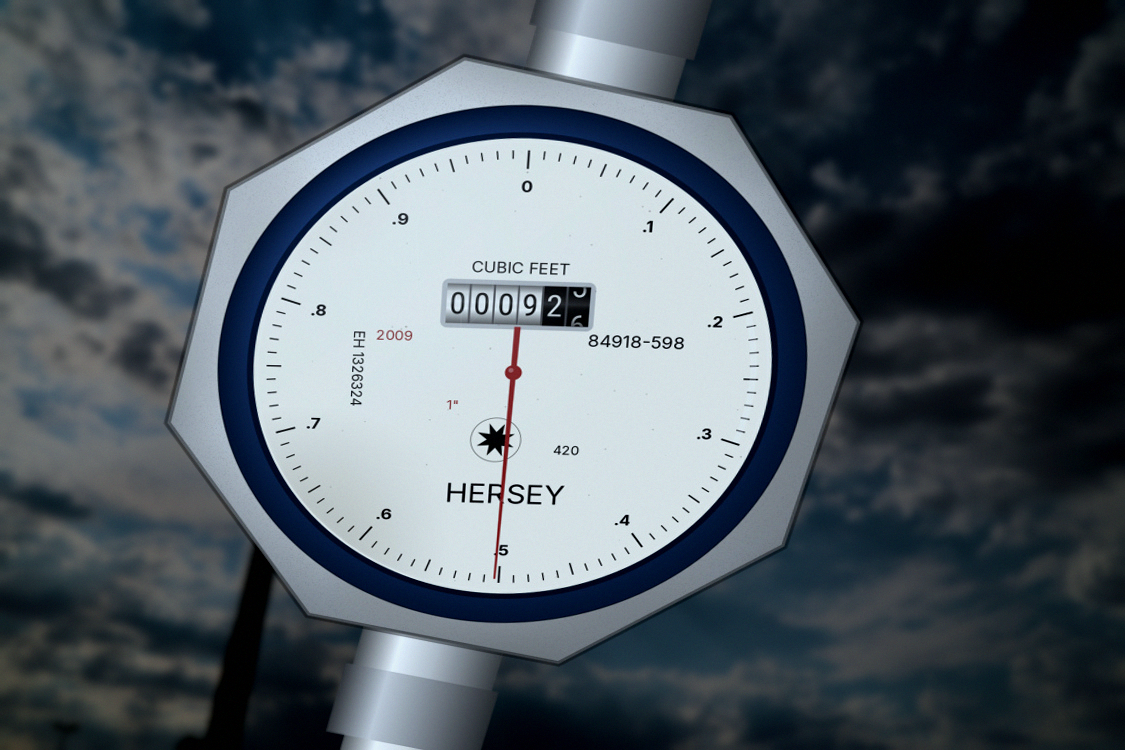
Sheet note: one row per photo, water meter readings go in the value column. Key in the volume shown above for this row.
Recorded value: 925.50 ft³
